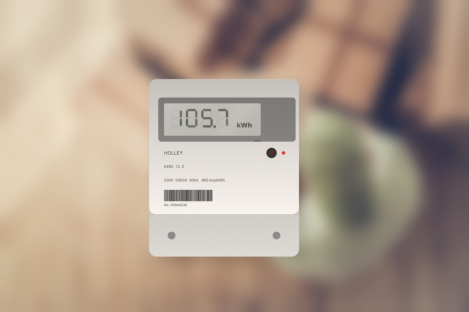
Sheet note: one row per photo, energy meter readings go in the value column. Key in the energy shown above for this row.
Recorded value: 105.7 kWh
